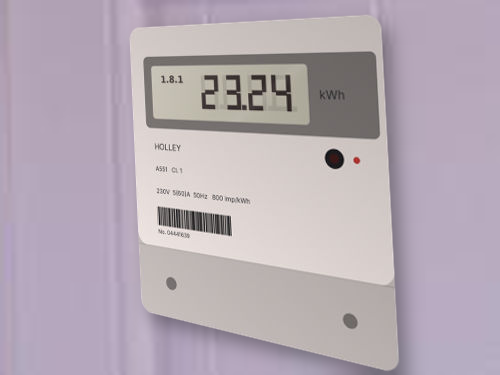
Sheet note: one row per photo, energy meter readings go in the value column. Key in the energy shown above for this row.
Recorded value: 23.24 kWh
